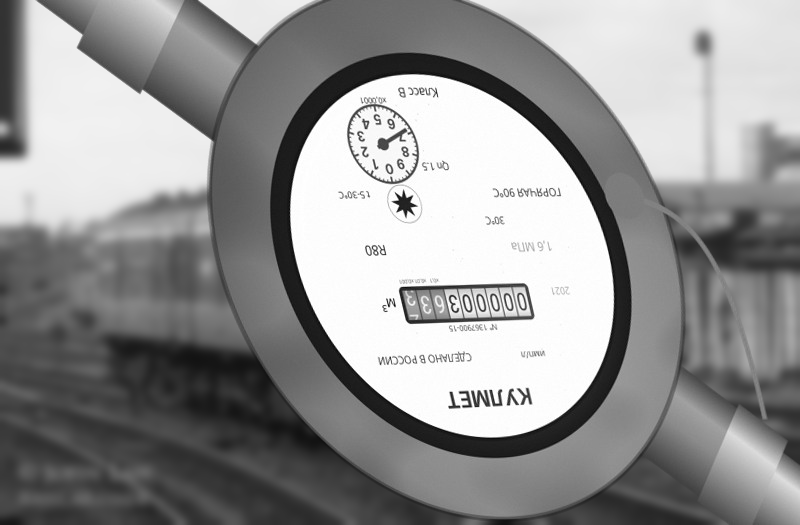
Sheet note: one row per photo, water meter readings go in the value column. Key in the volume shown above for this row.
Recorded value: 3.6326 m³
